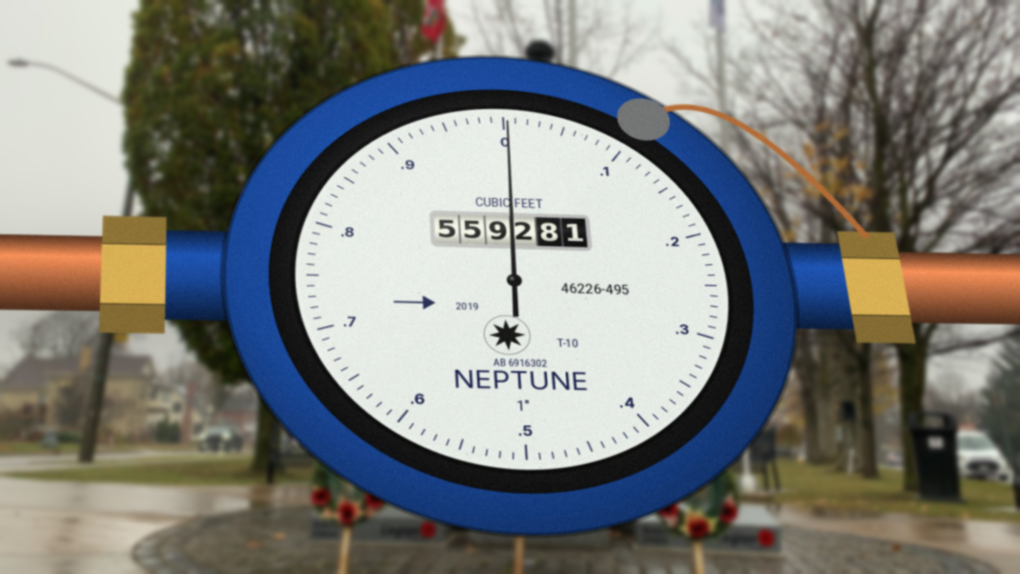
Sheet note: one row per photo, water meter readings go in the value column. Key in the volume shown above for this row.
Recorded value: 559281.00 ft³
